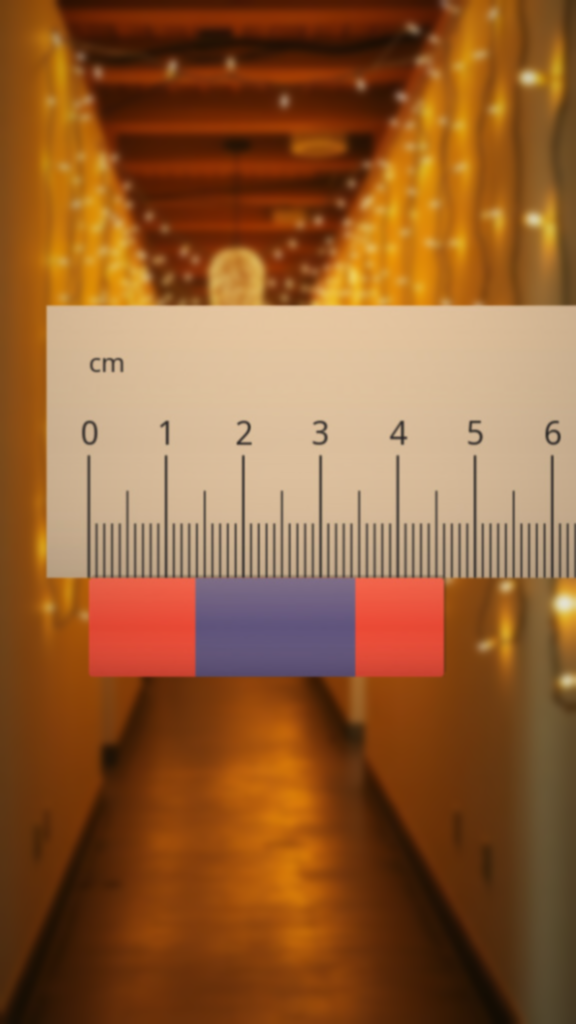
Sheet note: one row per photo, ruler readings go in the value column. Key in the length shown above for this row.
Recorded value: 4.6 cm
